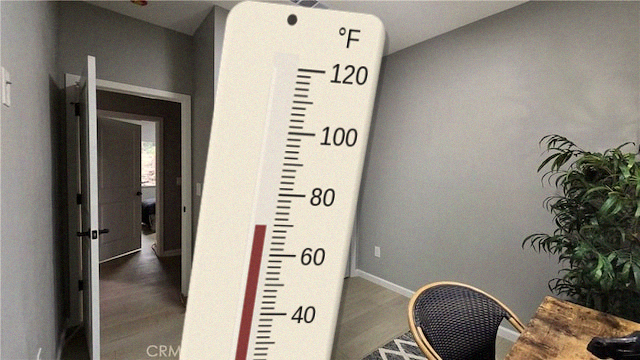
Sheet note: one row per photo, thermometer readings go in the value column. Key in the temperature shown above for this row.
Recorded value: 70 °F
